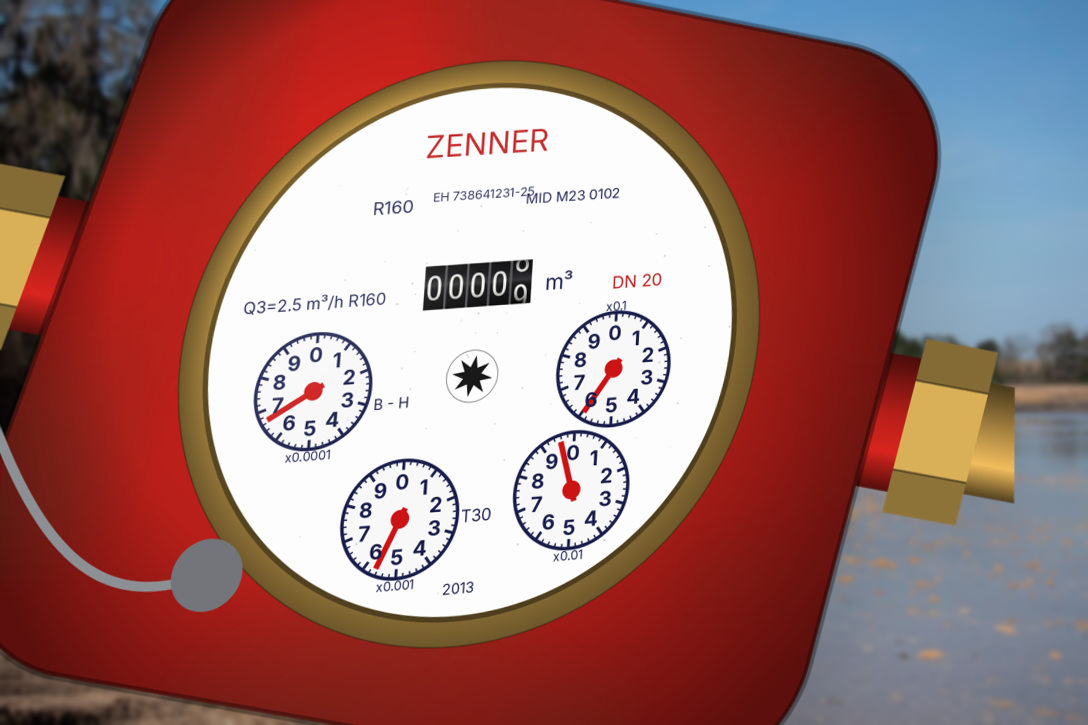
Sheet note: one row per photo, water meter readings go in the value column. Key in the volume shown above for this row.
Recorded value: 8.5956 m³
